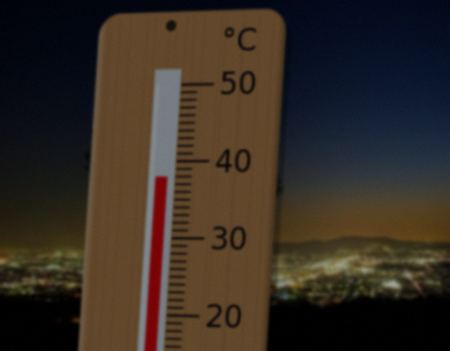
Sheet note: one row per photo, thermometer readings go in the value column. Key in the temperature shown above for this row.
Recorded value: 38 °C
